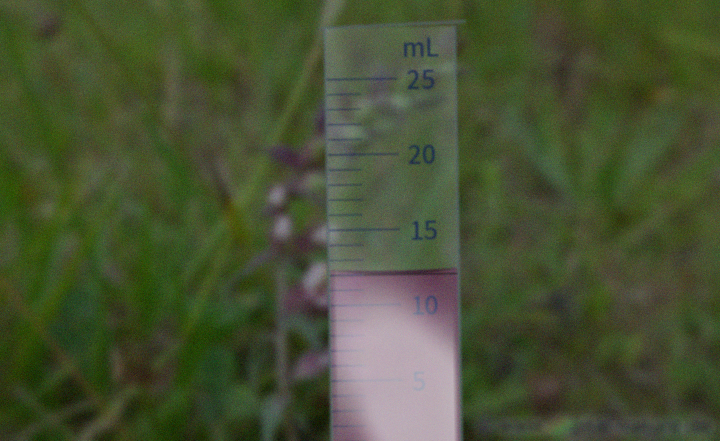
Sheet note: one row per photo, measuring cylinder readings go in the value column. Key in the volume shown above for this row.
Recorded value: 12 mL
